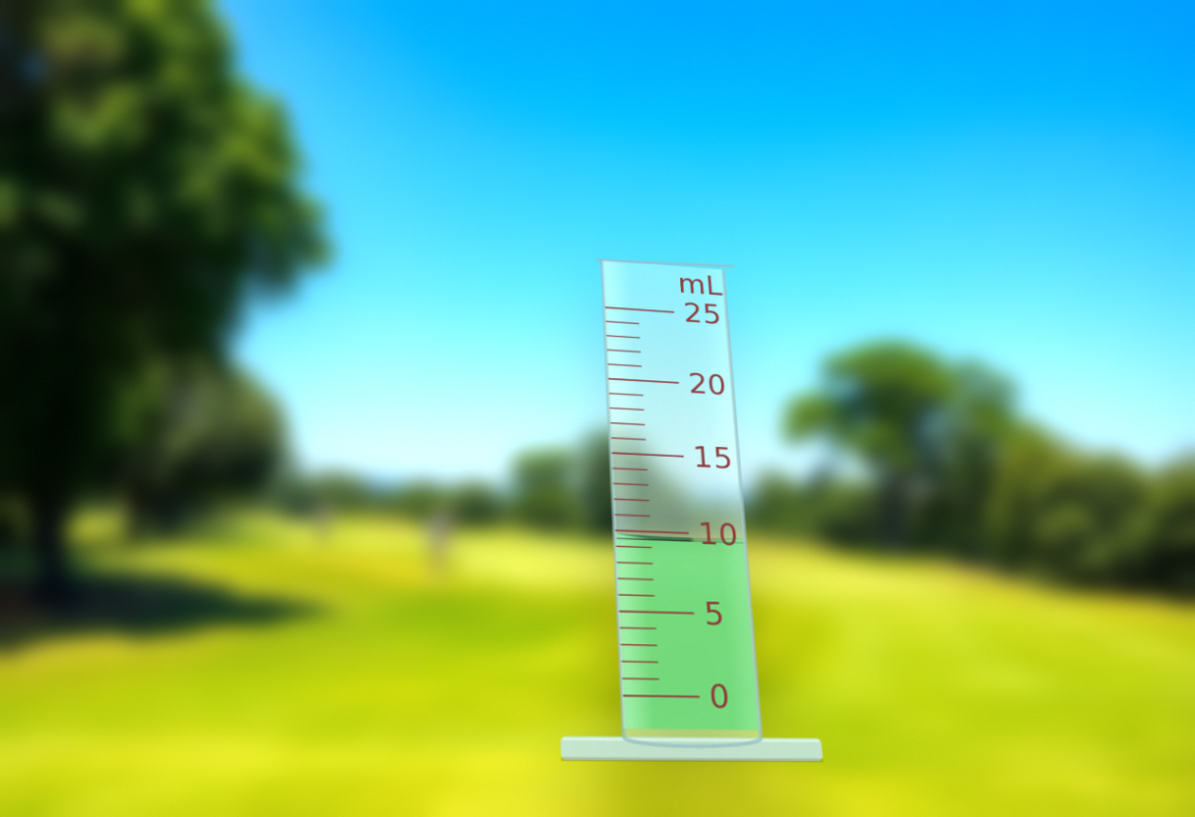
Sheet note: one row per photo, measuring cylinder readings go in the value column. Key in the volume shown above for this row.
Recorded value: 9.5 mL
